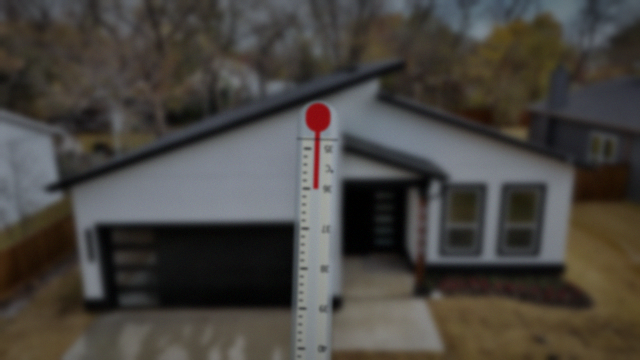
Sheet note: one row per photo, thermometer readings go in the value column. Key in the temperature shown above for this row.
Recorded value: 36 °C
